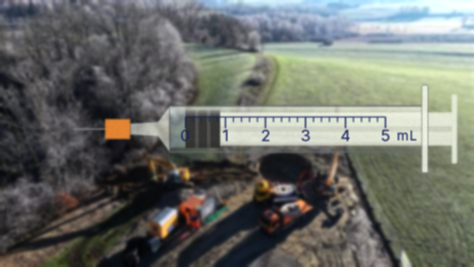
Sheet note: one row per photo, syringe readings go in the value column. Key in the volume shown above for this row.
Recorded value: 0 mL
